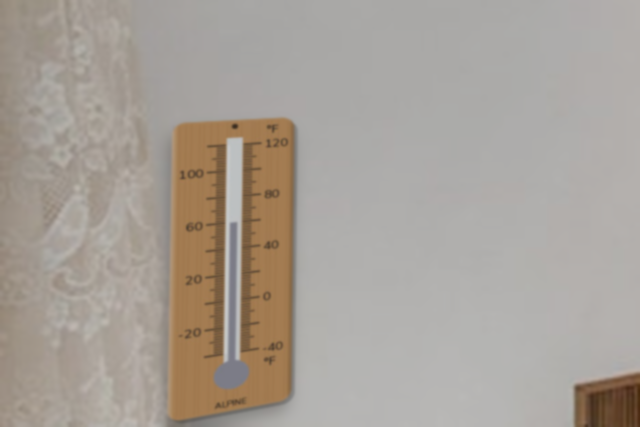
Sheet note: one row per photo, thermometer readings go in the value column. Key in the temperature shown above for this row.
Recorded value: 60 °F
